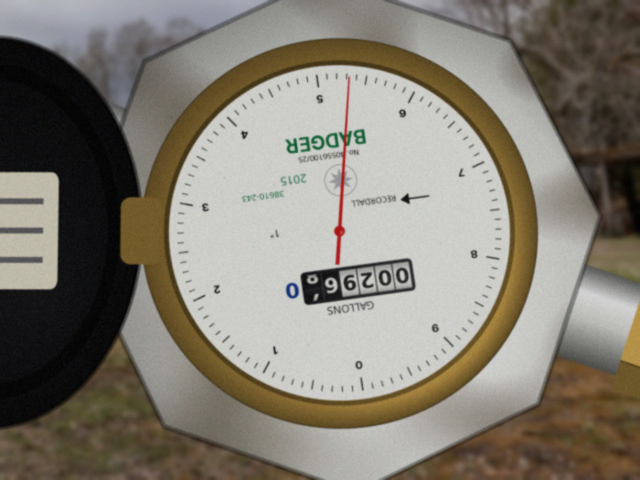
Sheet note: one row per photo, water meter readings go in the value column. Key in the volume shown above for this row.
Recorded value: 29675.3 gal
